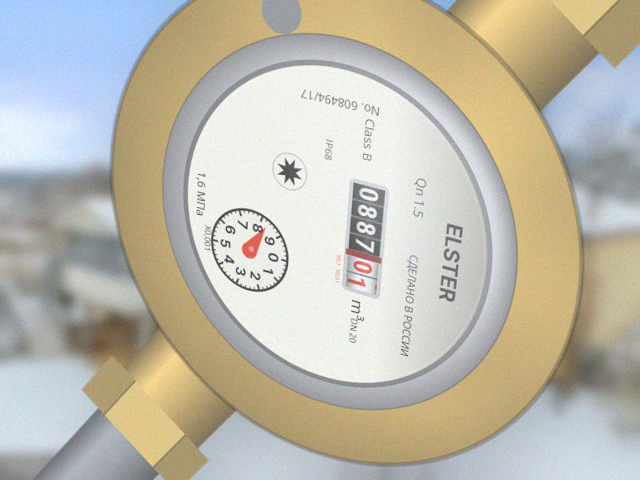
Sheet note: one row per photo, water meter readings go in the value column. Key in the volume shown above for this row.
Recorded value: 887.008 m³
